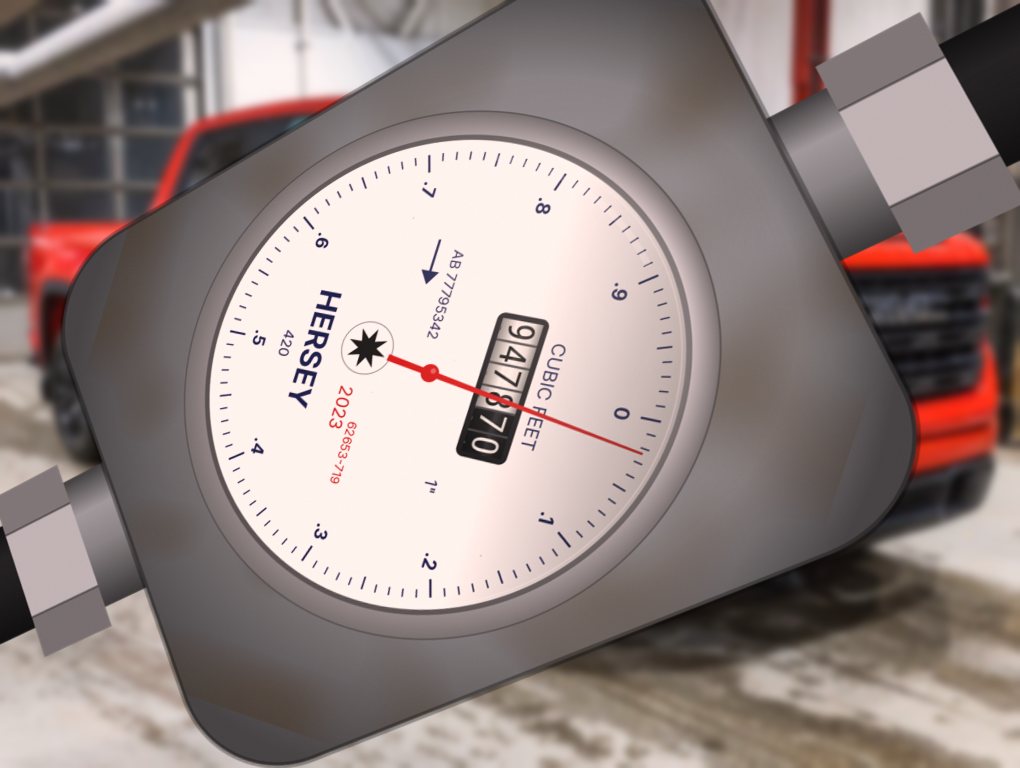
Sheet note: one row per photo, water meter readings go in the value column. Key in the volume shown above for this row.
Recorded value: 947870.02 ft³
